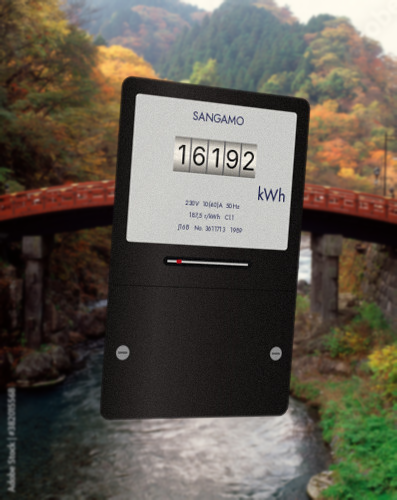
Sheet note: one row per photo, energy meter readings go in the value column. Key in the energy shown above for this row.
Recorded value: 16192 kWh
